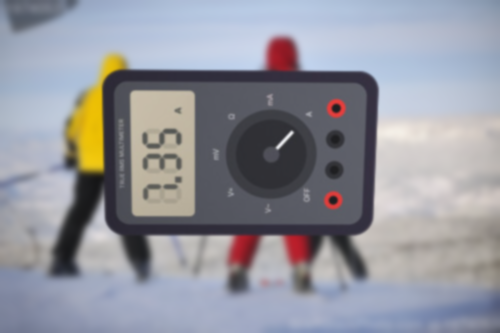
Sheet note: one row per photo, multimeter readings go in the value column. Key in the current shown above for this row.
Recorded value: 7.35 A
